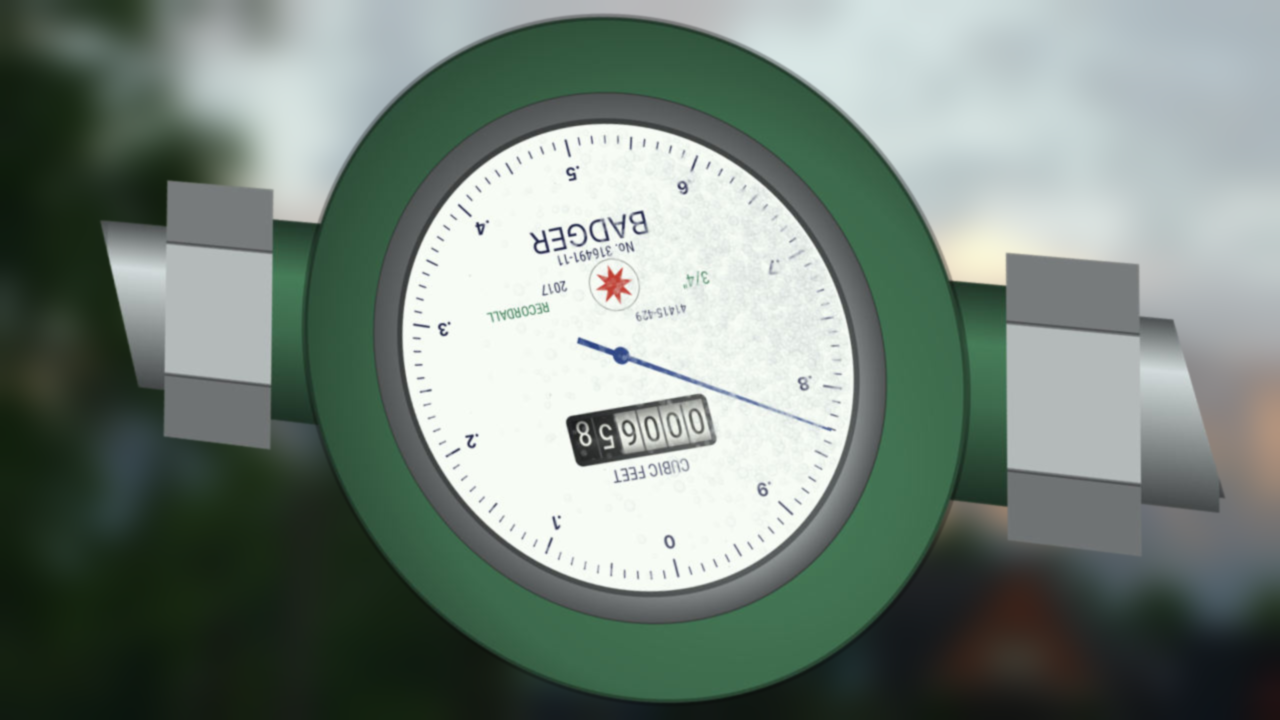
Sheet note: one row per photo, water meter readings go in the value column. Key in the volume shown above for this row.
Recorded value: 657.83 ft³
